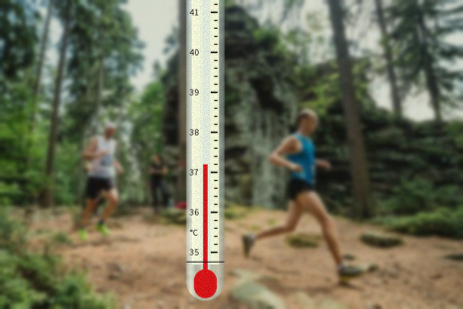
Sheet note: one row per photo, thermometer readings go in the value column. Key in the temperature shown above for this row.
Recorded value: 37.2 °C
